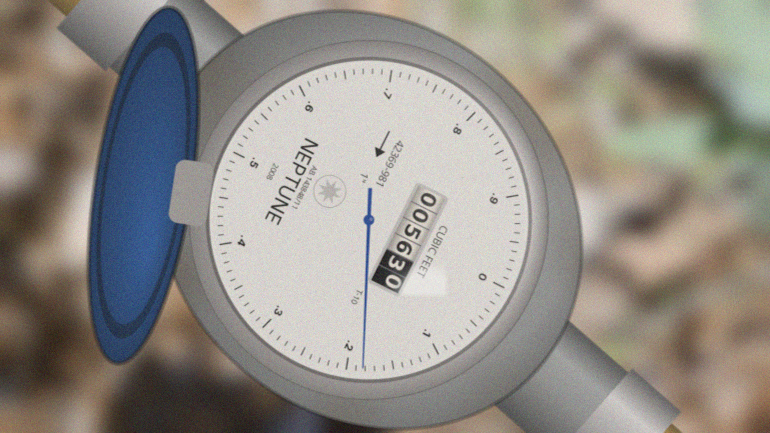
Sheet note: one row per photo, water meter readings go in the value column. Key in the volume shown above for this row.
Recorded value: 5630.18 ft³
